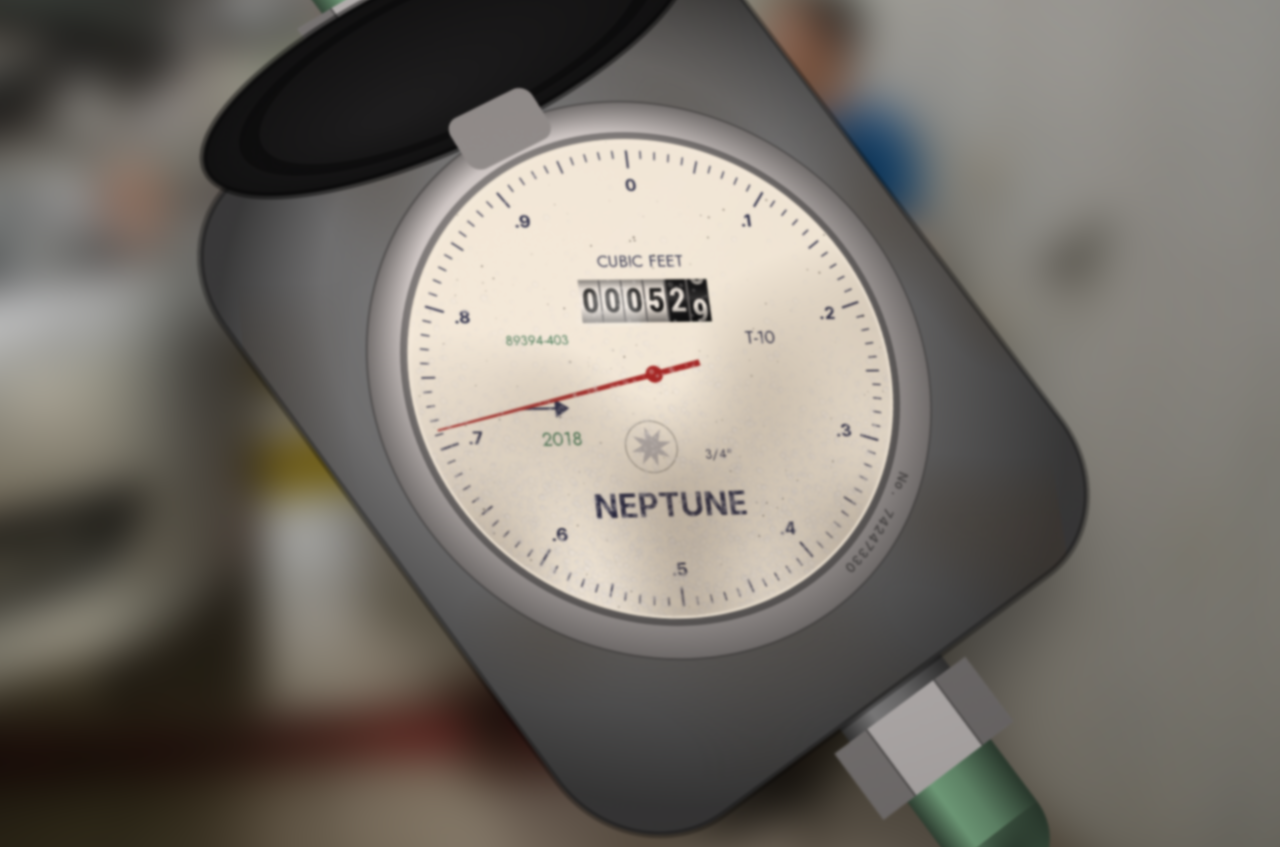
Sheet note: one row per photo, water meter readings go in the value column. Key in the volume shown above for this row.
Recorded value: 528.71 ft³
